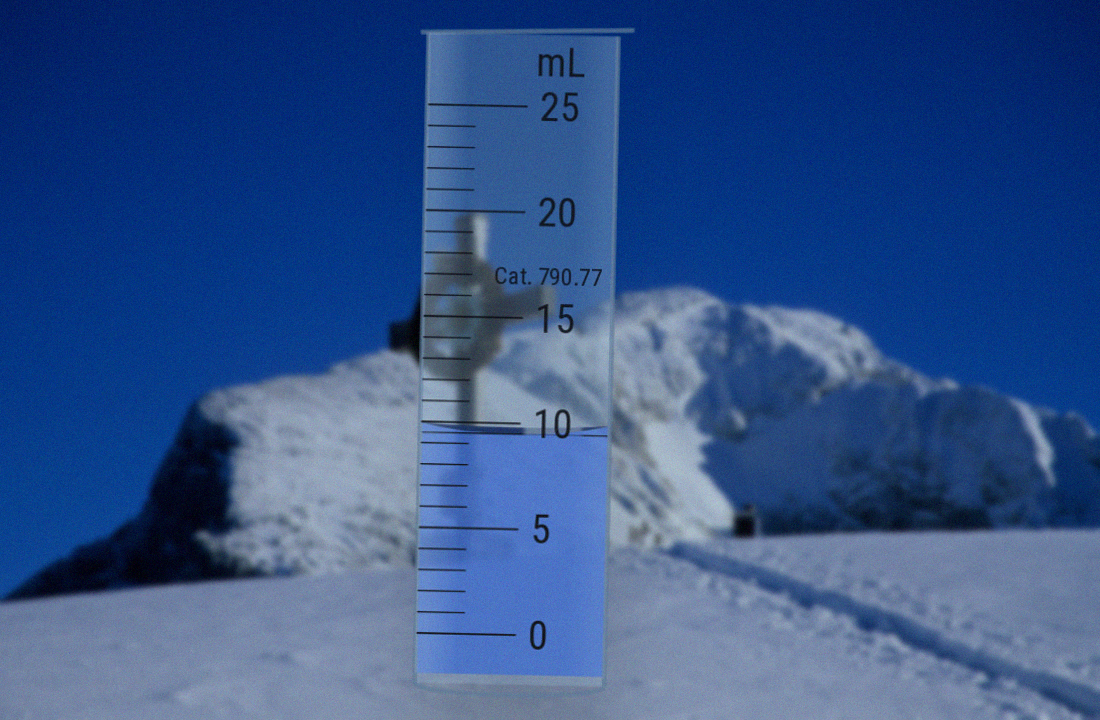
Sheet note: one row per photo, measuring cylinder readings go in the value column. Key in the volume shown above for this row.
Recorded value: 9.5 mL
